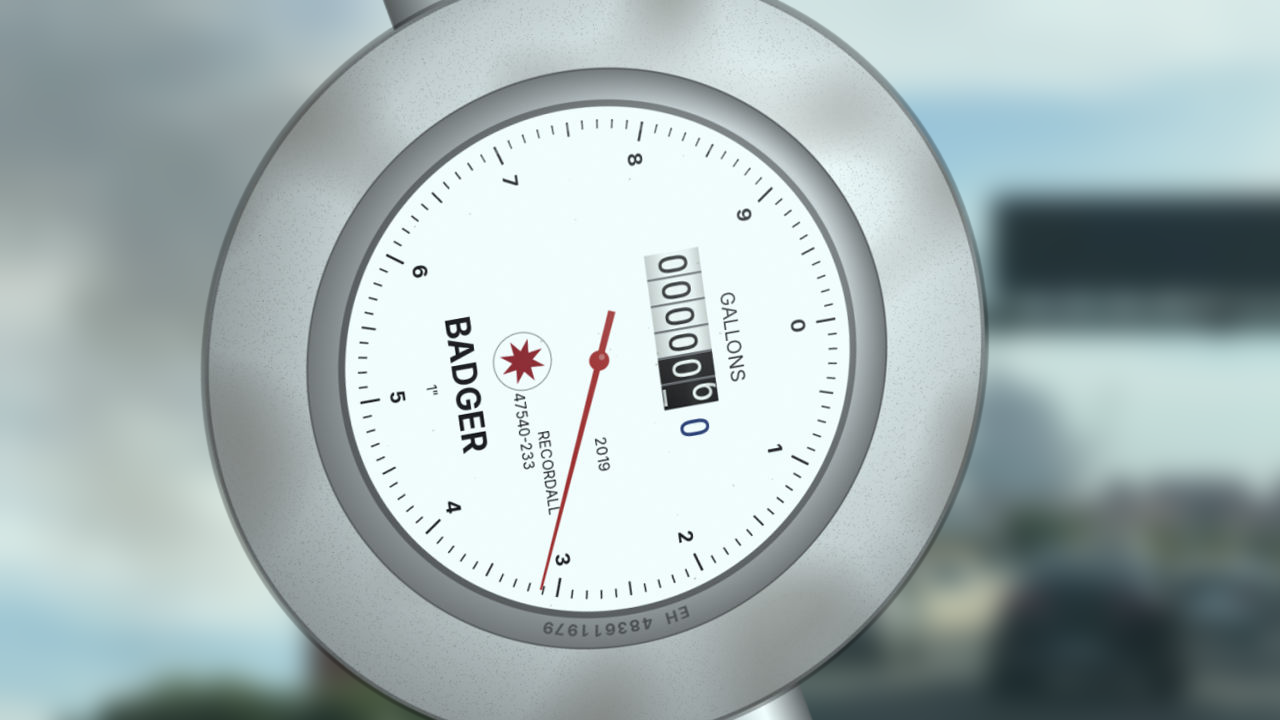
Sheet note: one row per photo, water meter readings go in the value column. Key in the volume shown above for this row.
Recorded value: 63.1 gal
